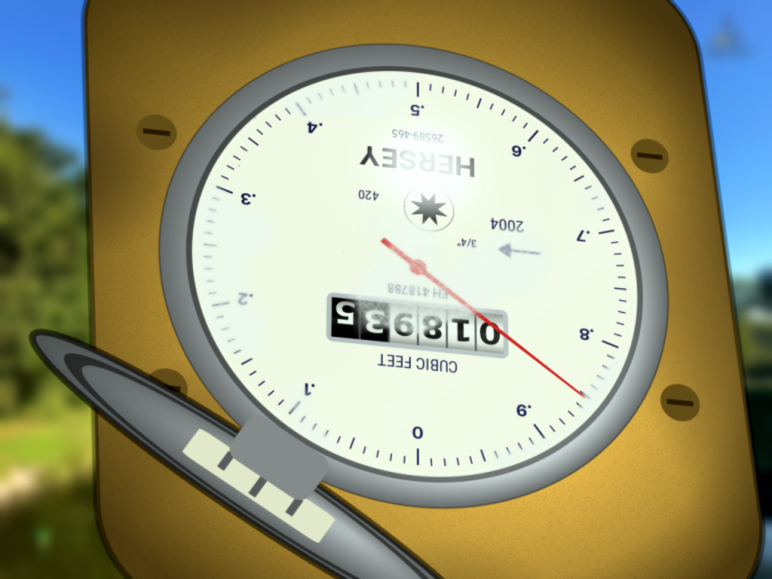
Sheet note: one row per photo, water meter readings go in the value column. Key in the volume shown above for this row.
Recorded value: 18934.85 ft³
